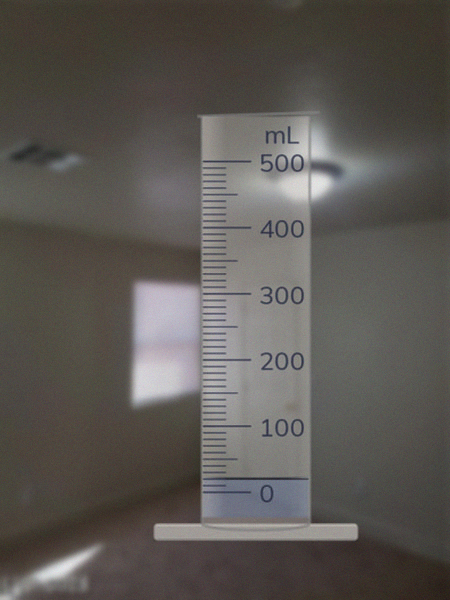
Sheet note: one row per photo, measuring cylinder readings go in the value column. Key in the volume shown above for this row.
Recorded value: 20 mL
